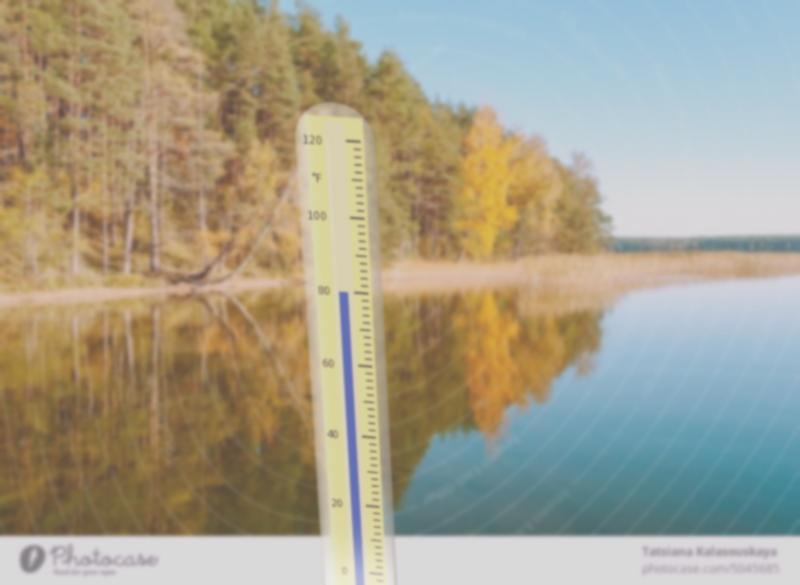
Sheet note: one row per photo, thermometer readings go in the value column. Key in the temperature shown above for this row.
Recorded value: 80 °F
